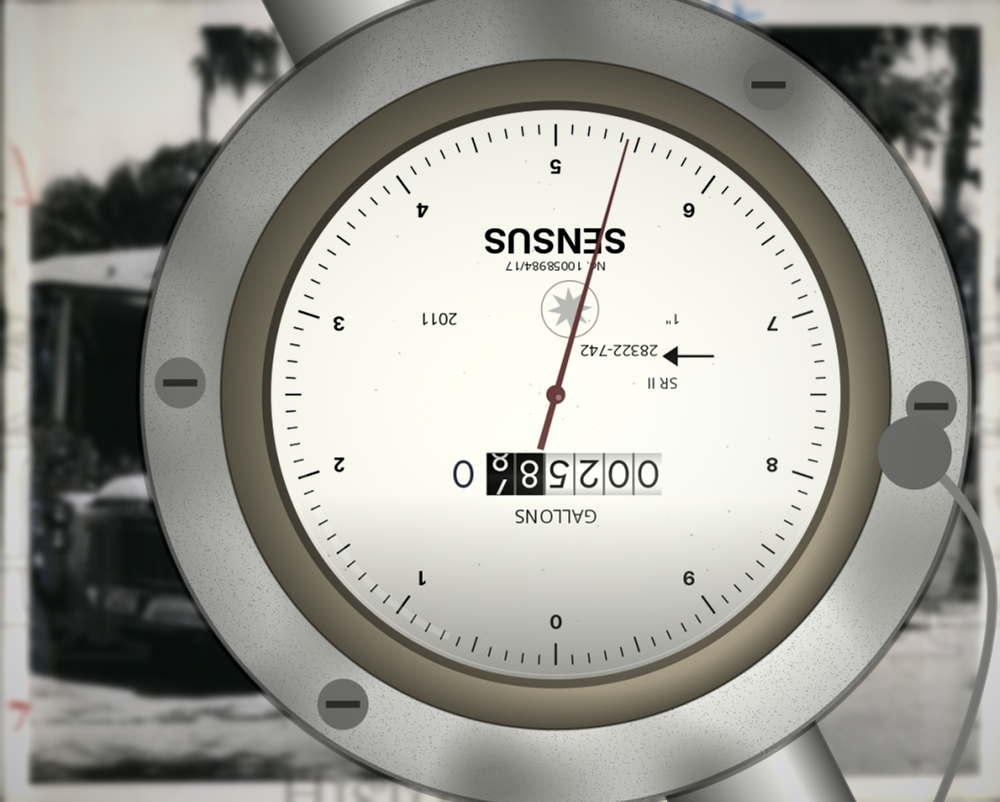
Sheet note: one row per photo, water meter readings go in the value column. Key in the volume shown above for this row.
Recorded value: 25875.4 gal
